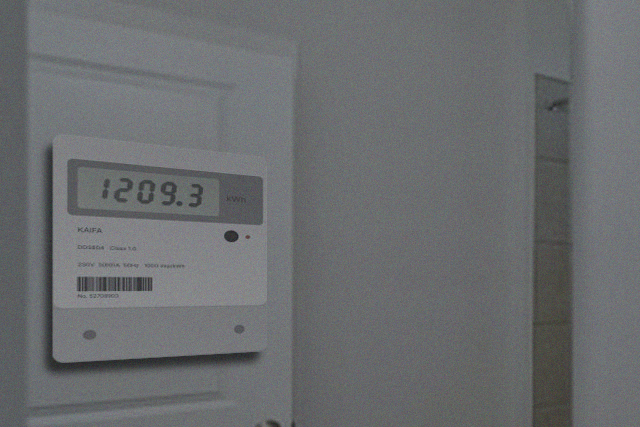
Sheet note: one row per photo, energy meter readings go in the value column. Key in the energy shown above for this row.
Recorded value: 1209.3 kWh
